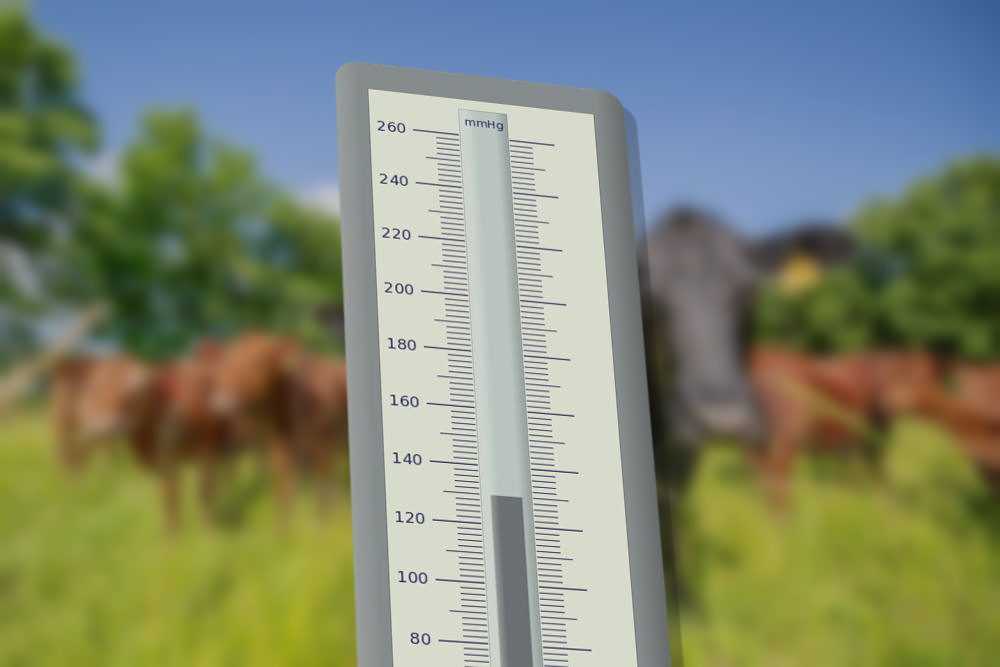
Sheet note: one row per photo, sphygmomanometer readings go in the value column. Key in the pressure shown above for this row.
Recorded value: 130 mmHg
